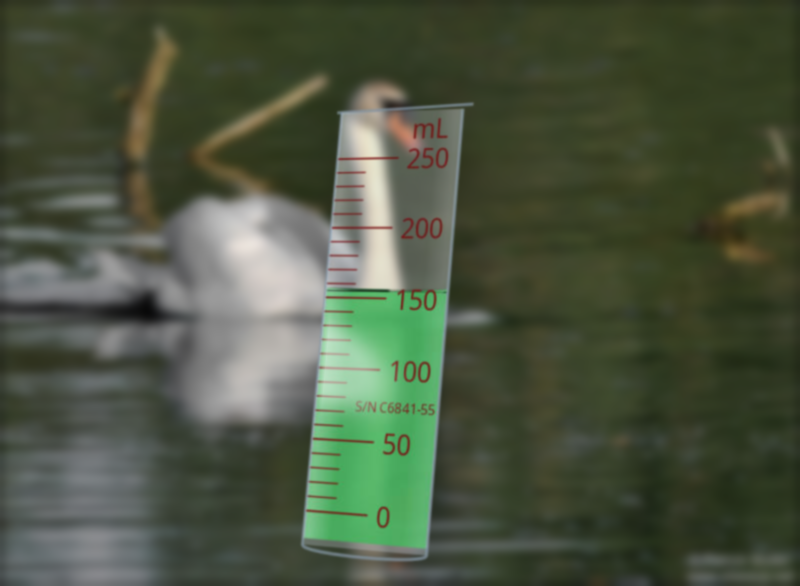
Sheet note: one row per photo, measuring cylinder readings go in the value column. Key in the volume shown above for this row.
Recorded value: 155 mL
